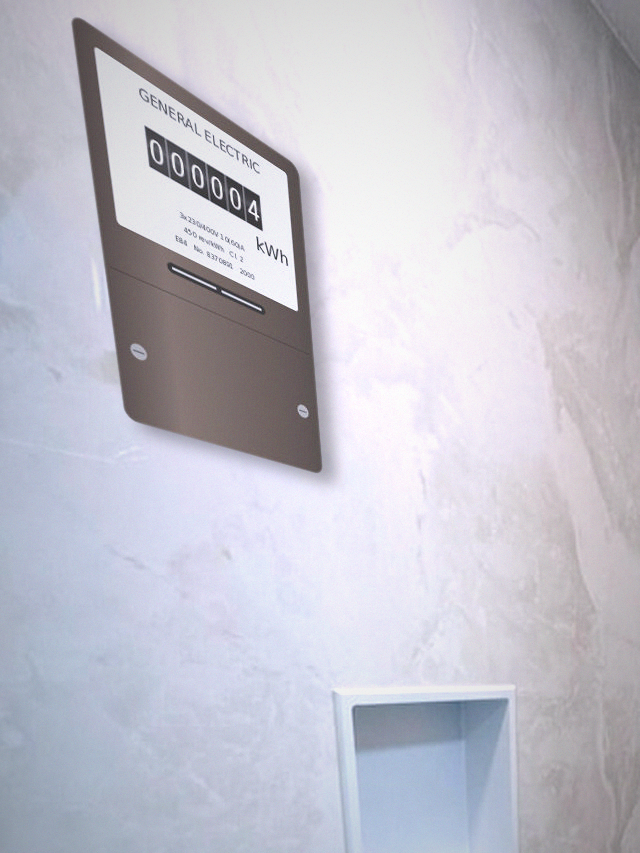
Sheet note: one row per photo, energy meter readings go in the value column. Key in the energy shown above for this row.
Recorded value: 4 kWh
